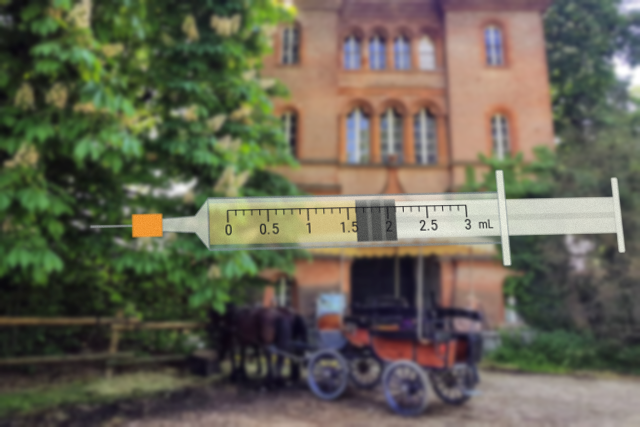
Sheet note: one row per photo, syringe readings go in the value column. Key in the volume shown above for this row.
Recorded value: 1.6 mL
